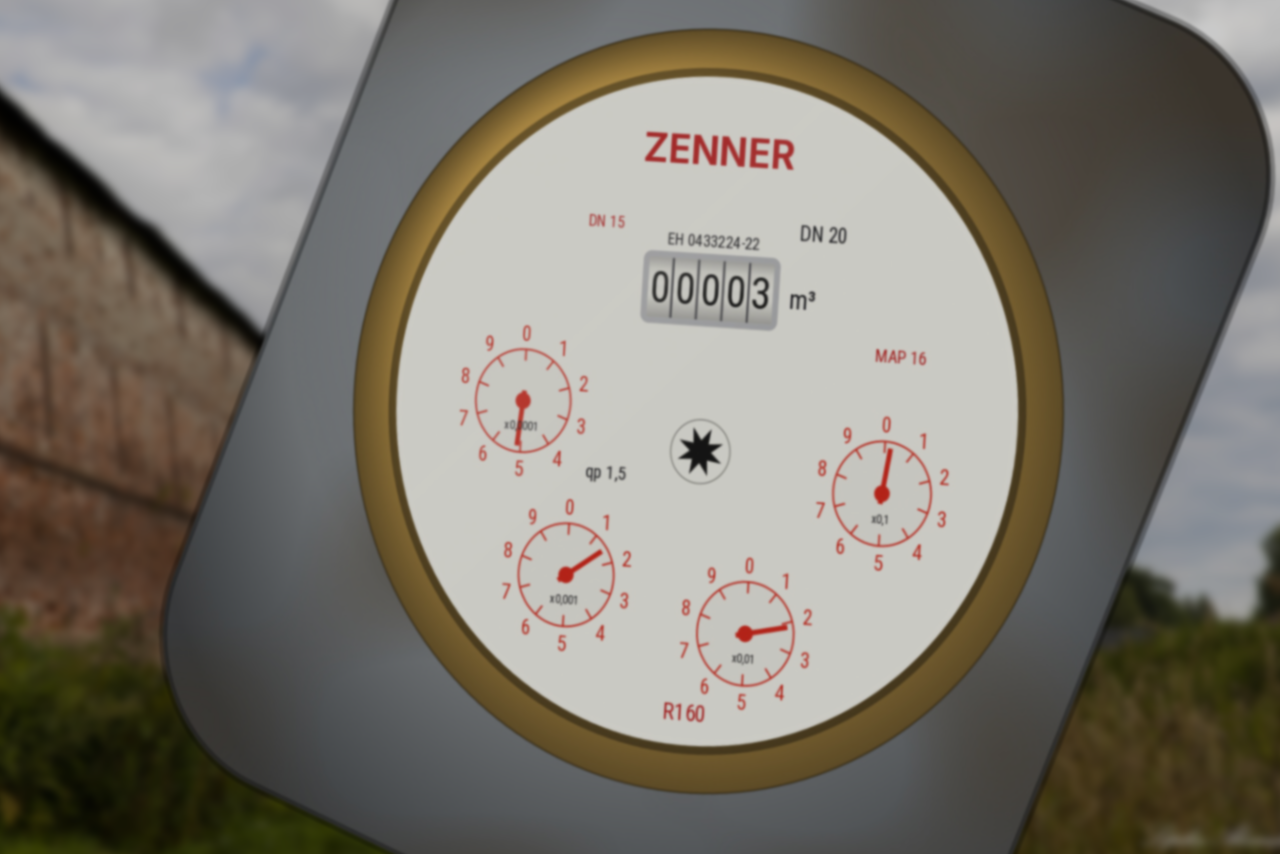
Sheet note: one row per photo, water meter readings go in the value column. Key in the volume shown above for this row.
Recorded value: 3.0215 m³
